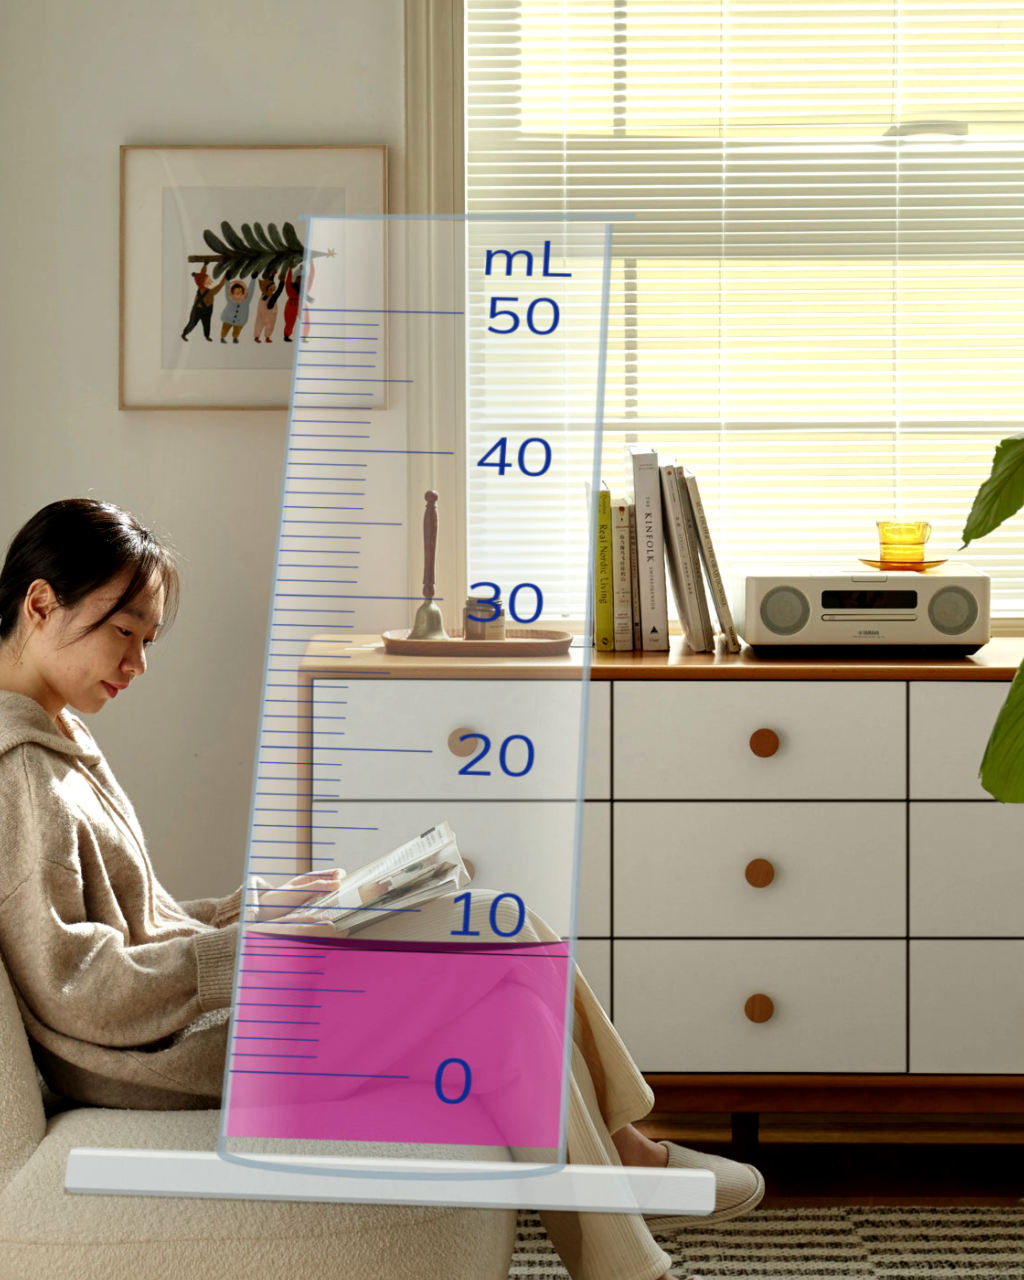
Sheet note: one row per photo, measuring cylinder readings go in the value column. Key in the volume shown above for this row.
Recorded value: 7.5 mL
